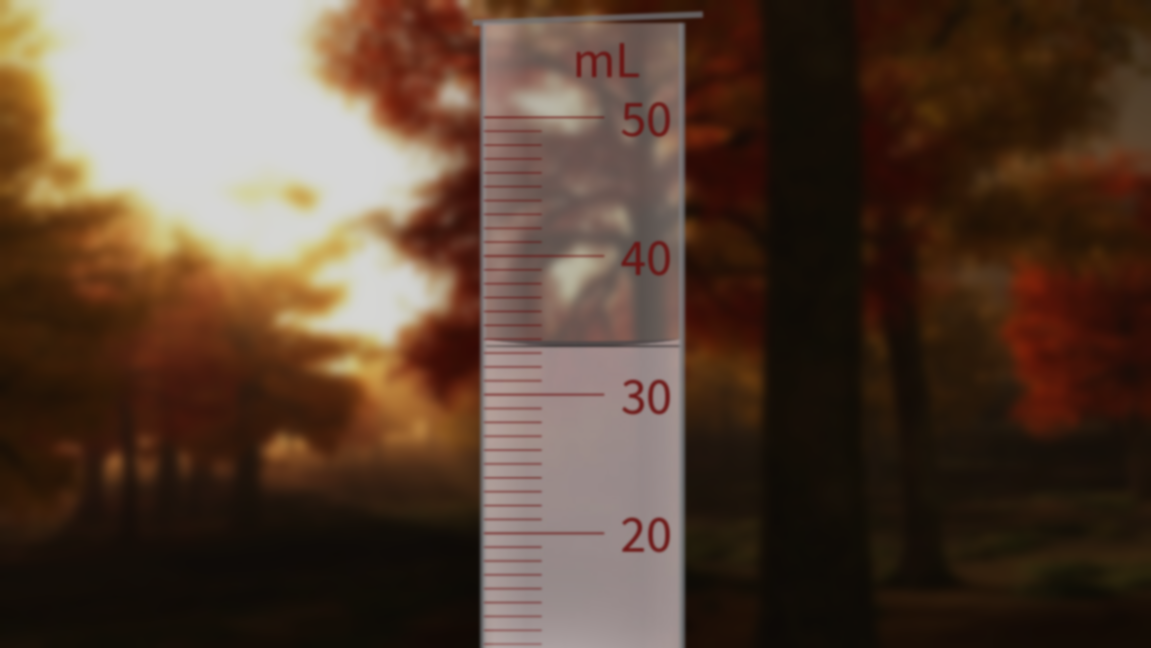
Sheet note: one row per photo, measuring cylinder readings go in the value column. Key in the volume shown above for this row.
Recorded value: 33.5 mL
